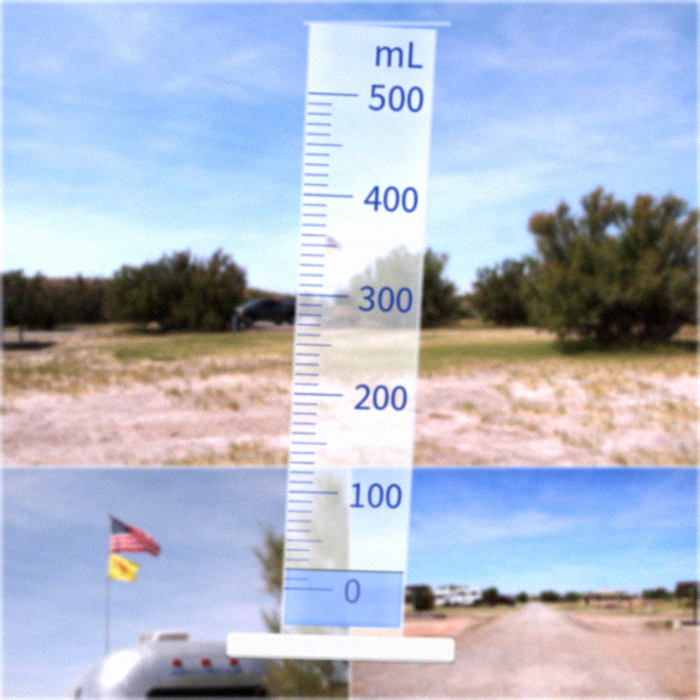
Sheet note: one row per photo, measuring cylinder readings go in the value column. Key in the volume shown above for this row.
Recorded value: 20 mL
